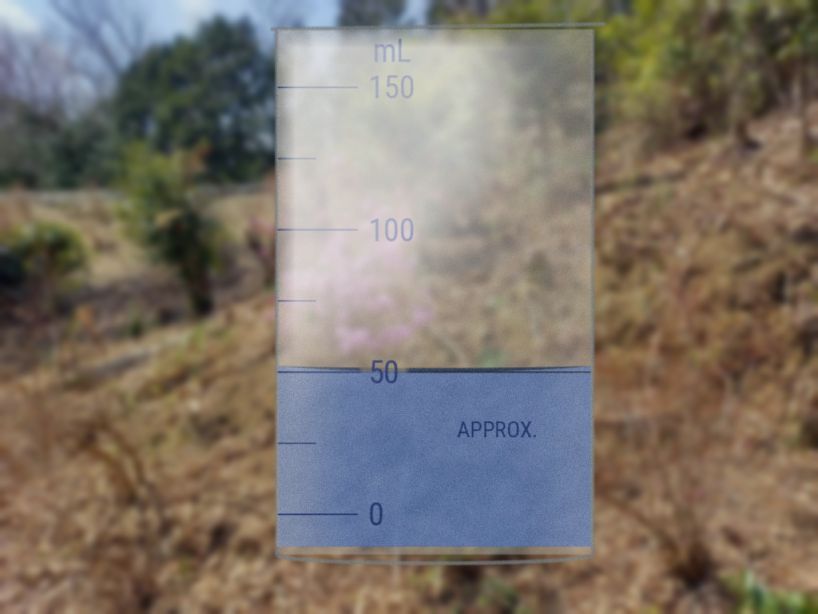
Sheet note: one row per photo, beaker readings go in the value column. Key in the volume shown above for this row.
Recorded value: 50 mL
